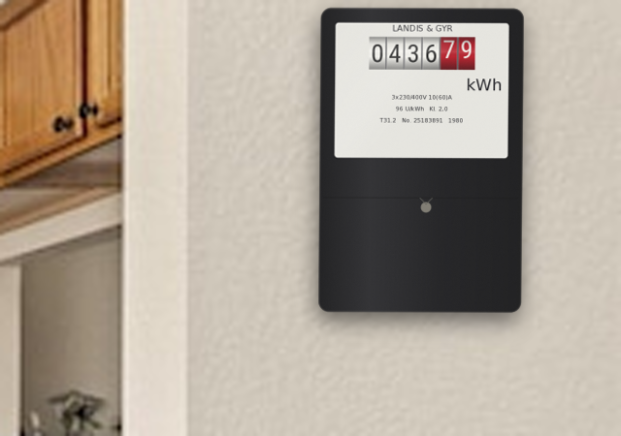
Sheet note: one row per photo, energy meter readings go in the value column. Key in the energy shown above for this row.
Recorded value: 436.79 kWh
